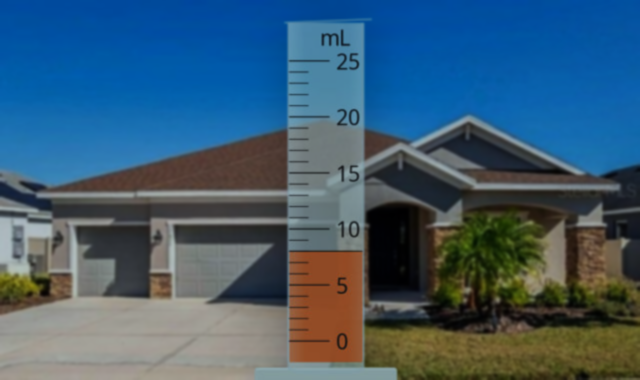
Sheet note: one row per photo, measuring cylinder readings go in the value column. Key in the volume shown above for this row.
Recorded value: 8 mL
